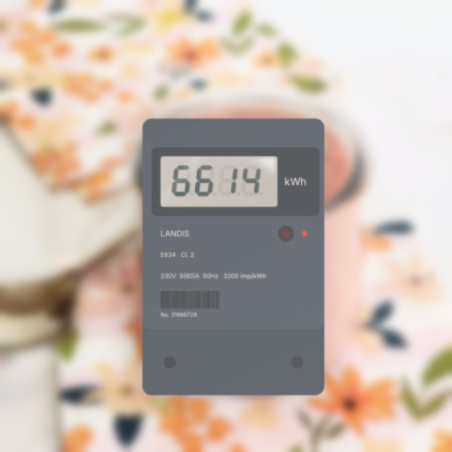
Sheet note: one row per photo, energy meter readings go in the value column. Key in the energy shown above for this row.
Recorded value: 6614 kWh
